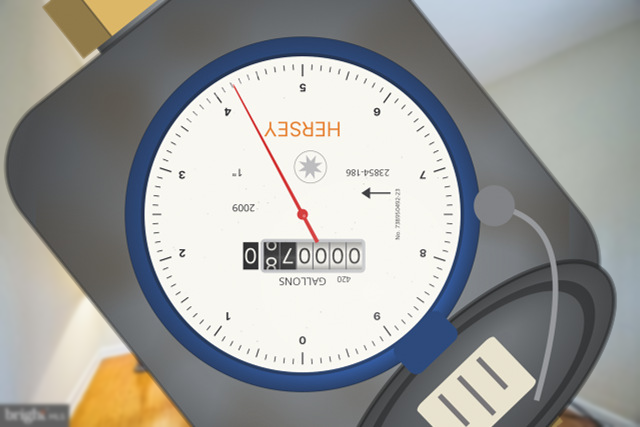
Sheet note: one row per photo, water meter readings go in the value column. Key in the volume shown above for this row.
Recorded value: 784.2 gal
